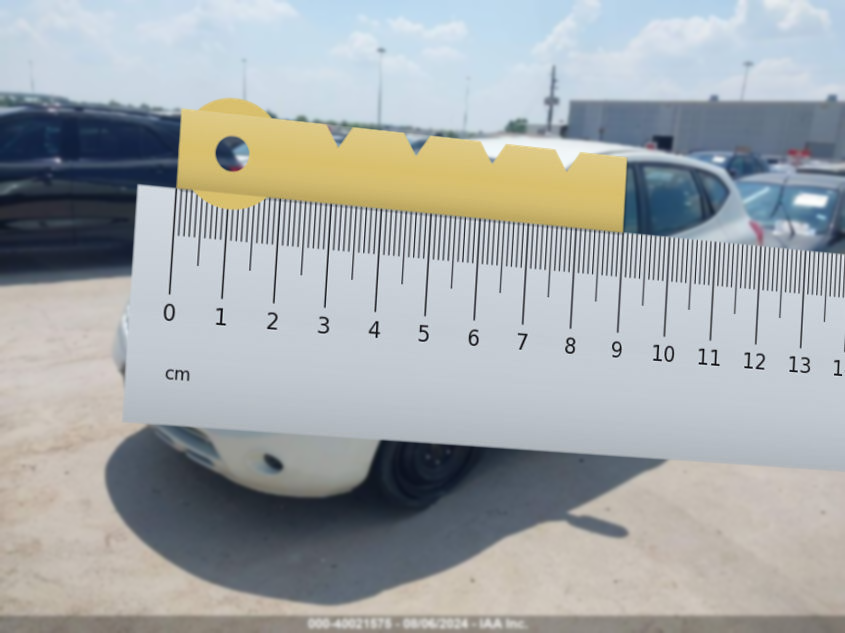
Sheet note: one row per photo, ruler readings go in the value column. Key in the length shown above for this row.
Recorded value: 9 cm
